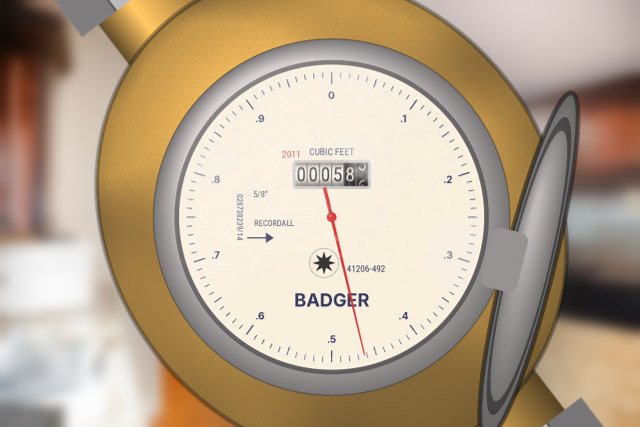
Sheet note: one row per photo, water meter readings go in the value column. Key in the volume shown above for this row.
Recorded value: 585.46 ft³
